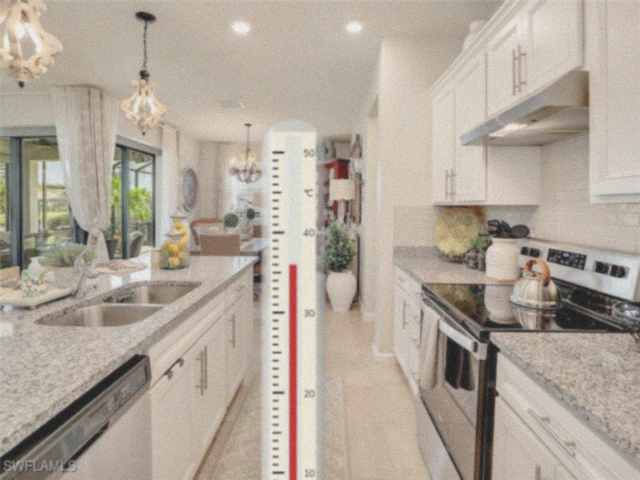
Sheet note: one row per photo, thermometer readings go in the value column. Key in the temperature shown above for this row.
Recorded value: 36 °C
